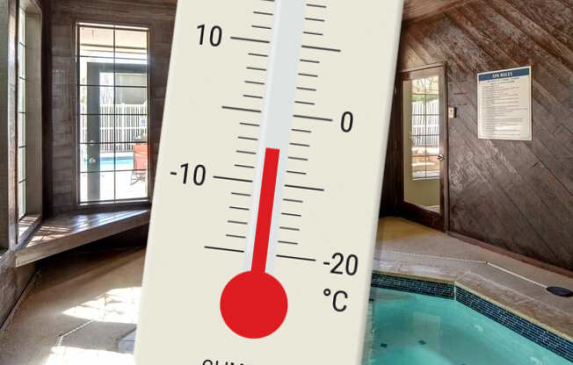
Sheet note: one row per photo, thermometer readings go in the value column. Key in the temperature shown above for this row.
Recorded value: -5 °C
